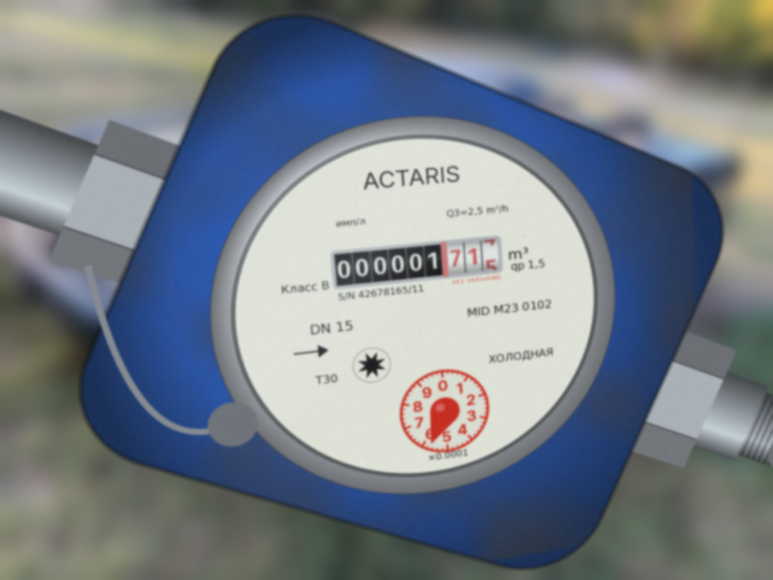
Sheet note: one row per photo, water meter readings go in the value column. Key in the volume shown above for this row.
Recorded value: 1.7145 m³
